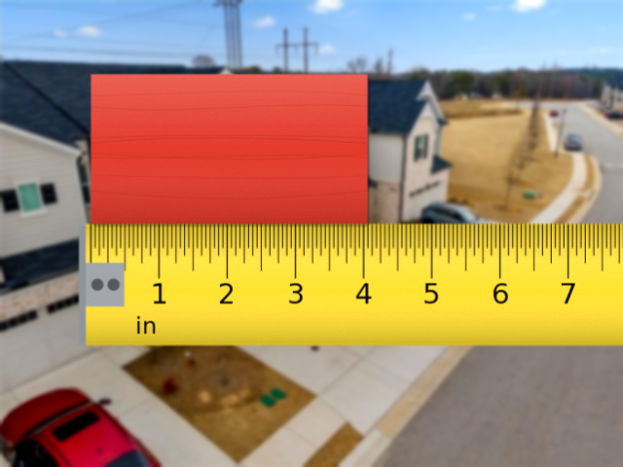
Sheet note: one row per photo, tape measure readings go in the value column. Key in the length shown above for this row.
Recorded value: 4.0625 in
